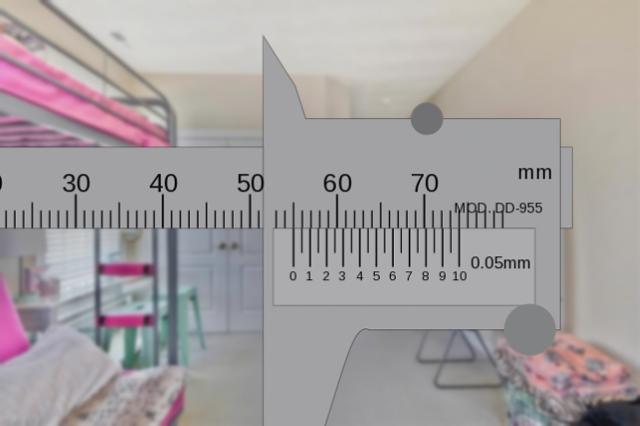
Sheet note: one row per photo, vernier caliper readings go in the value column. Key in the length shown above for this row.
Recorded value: 55.0 mm
